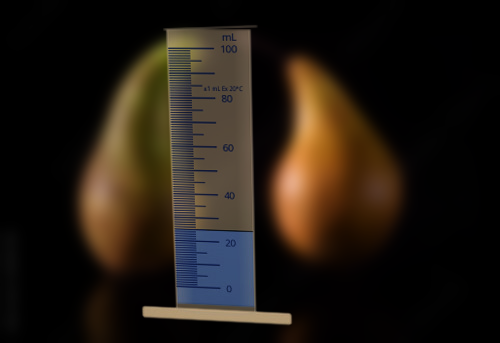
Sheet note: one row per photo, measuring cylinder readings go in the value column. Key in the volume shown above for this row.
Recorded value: 25 mL
